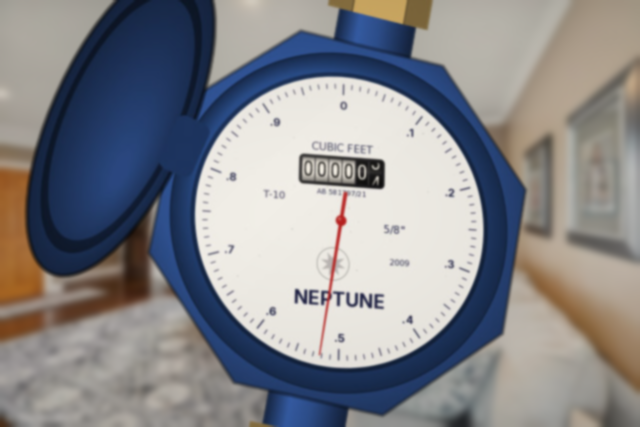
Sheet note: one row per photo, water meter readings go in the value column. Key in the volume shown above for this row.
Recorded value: 3.52 ft³
